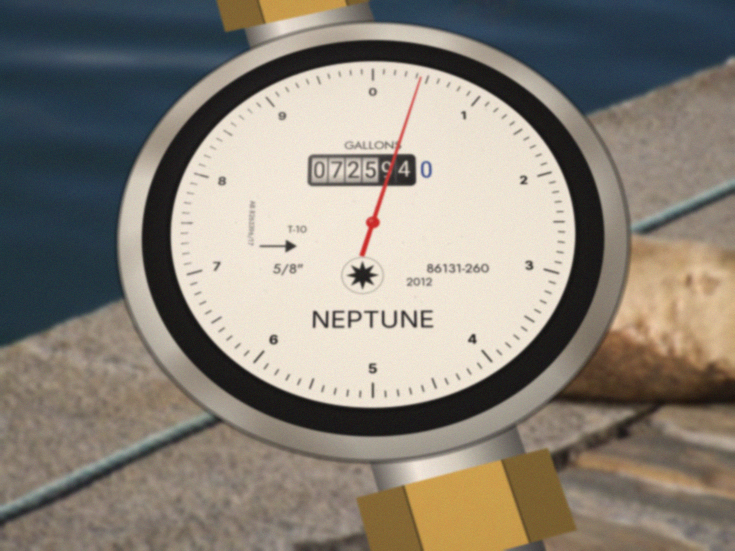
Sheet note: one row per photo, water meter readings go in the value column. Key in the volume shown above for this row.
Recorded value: 725940.4 gal
